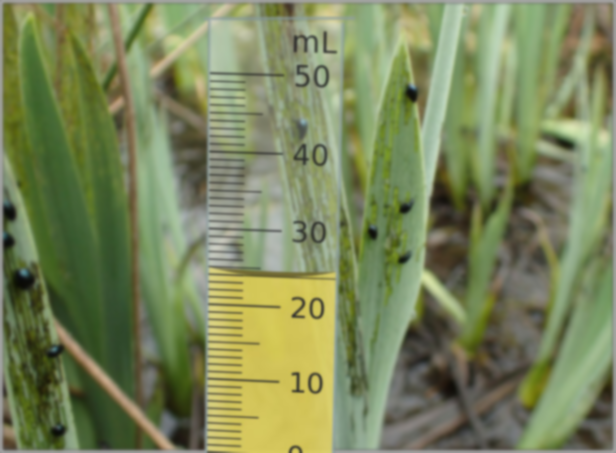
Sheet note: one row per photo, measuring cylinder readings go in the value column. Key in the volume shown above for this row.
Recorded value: 24 mL
